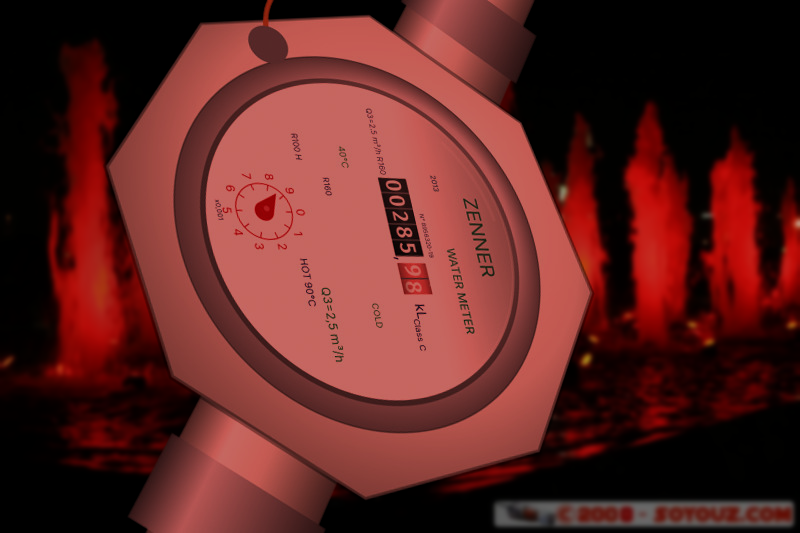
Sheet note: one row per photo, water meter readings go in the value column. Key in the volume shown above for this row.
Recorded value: 285.978 kL
